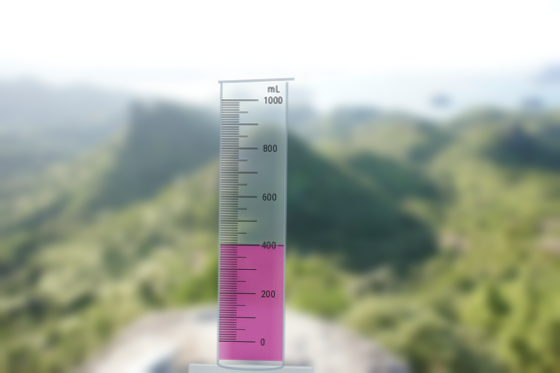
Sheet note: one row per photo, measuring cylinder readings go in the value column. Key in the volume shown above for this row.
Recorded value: 400 mL
